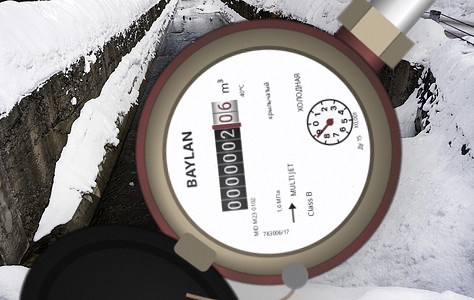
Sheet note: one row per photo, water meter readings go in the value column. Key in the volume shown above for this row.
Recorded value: 2.068 m³
